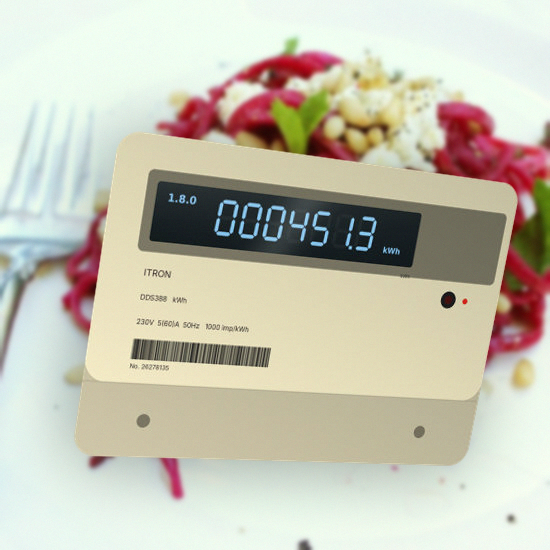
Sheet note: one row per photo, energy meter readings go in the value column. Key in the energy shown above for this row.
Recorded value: 451.3 kWh
